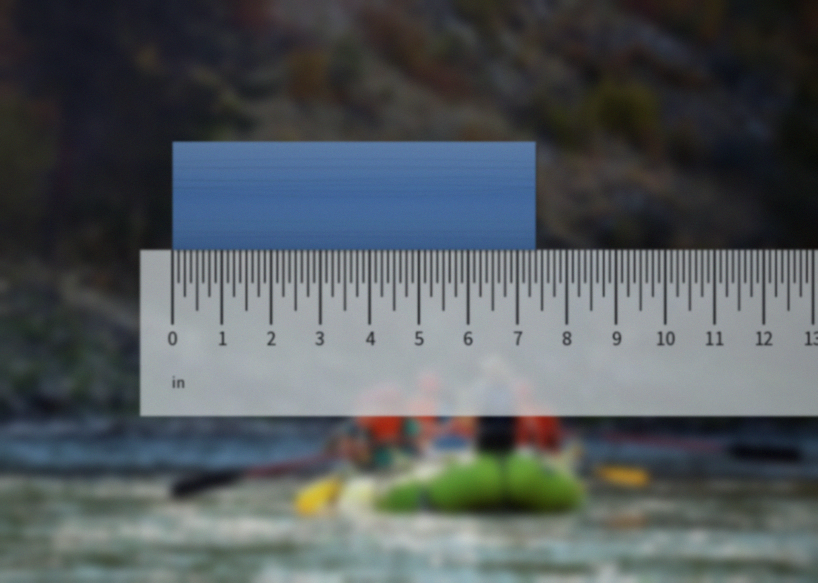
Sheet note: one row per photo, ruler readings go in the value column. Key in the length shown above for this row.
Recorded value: 7.375 in
